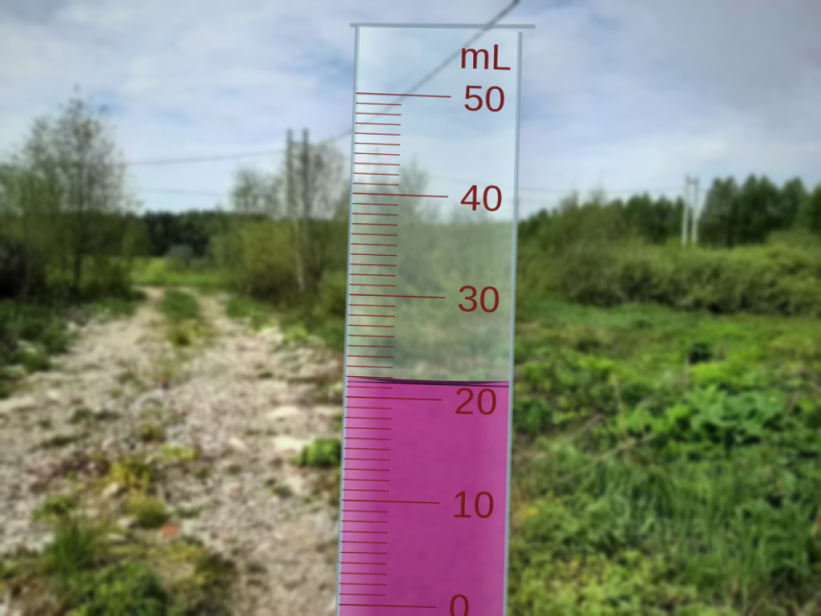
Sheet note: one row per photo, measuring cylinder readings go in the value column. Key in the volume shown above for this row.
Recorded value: 21.5 mL
